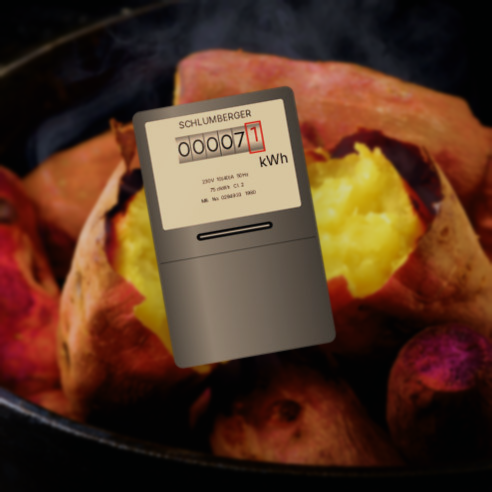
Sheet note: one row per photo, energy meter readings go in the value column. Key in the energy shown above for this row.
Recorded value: 7.1 kWh
